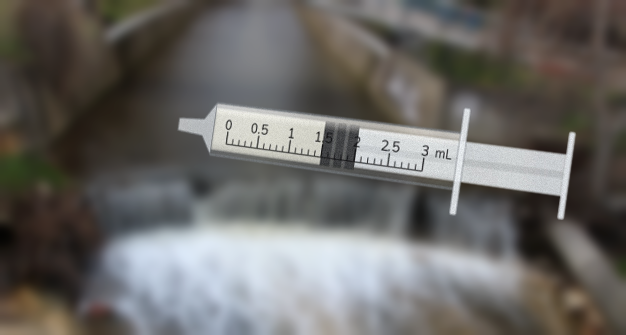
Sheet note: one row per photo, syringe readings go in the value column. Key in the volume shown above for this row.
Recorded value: 1.5 mL
